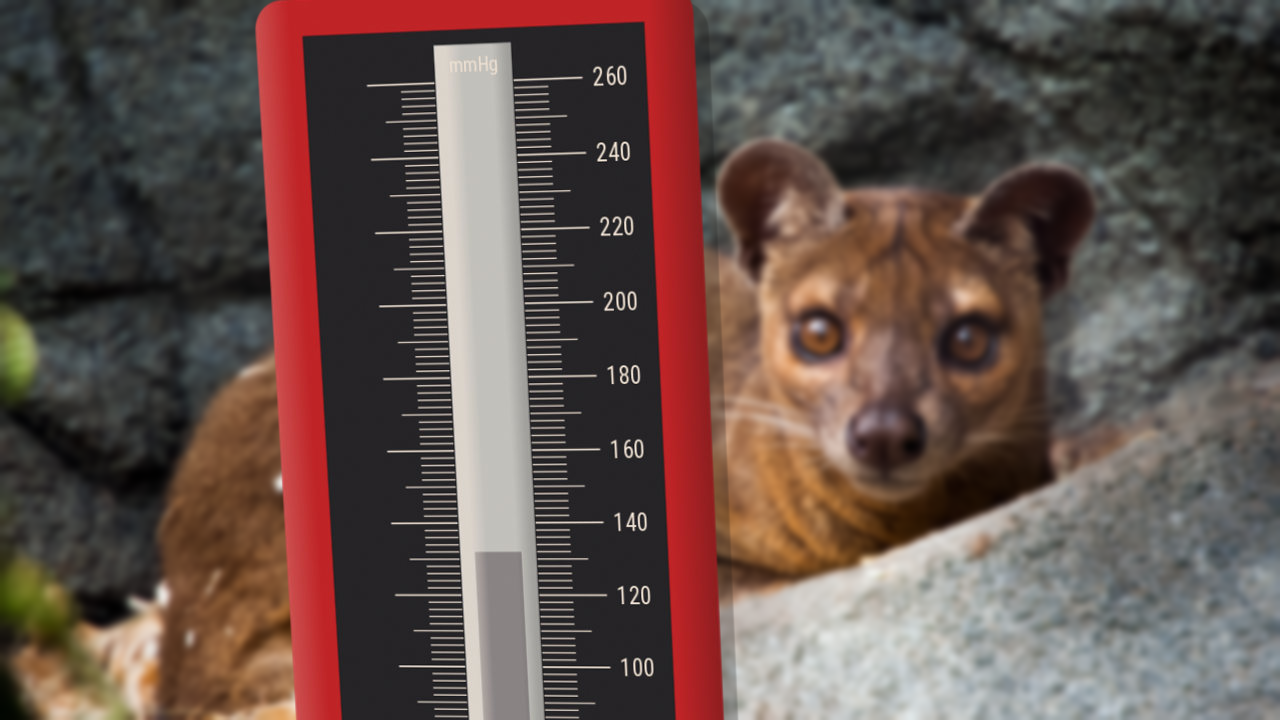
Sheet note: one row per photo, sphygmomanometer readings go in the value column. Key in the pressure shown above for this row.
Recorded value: 132 mmHg
